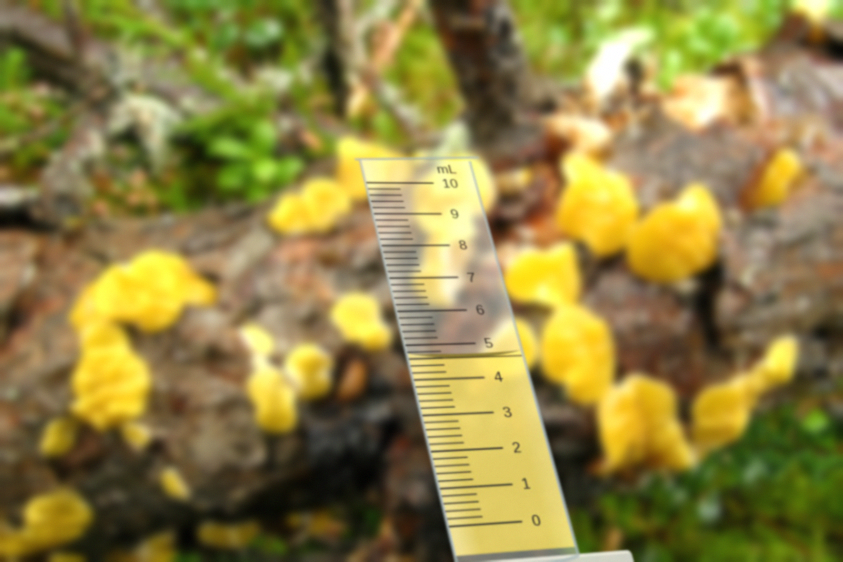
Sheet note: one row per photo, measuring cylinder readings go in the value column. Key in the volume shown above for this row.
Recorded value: 4.6 mL
